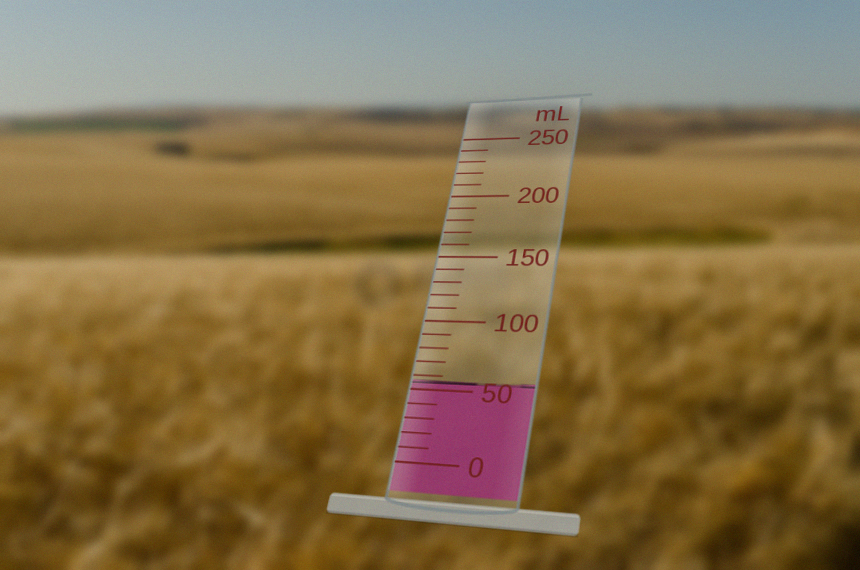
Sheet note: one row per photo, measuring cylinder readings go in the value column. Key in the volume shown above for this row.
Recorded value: 55 mL
